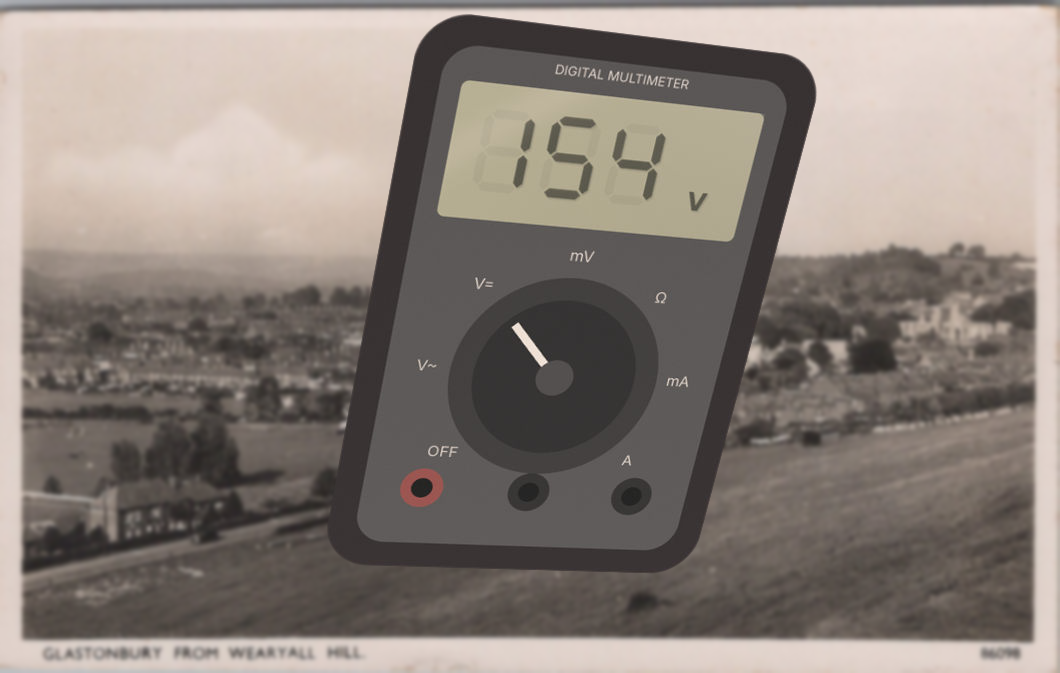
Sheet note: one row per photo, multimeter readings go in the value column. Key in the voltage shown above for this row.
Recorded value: 154 V
